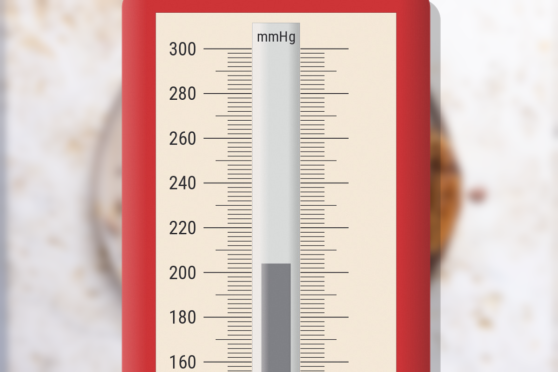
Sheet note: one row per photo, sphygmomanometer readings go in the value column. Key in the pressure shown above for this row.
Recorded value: 204 mmHg
